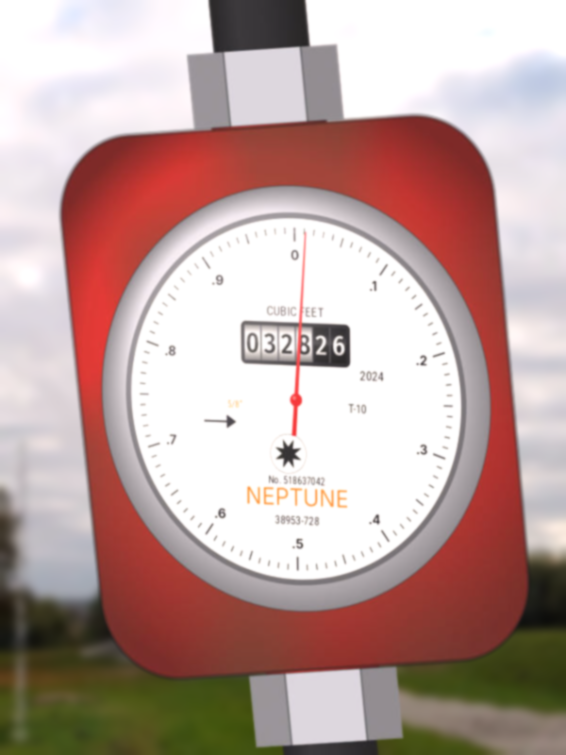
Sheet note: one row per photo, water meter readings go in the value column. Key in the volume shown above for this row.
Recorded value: 32826.01 ft³
